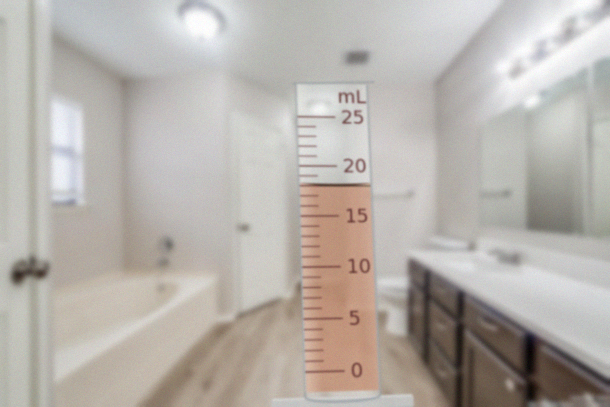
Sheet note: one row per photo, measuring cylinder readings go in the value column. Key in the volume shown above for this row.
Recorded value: 18 mL
